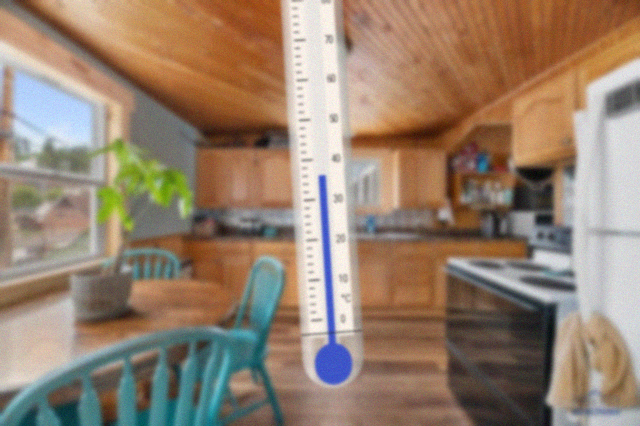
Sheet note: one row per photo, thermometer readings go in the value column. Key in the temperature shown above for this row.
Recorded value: 36 °C
